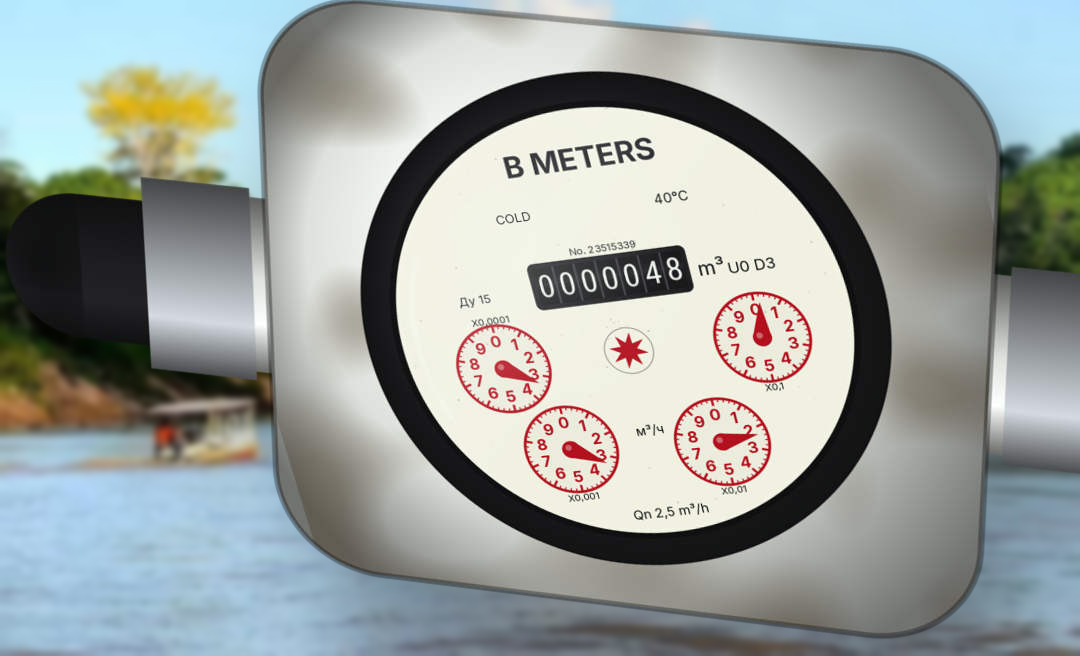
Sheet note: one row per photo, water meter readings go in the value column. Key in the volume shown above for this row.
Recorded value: 48.0233 m³
